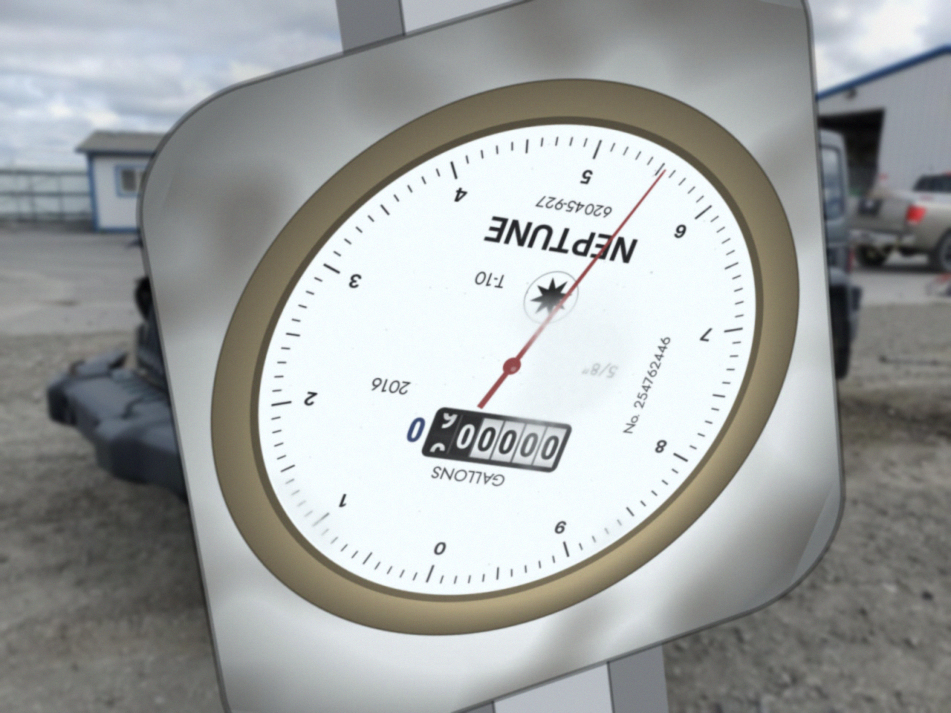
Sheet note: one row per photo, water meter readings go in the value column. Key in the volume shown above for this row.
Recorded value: 55.5 gal
